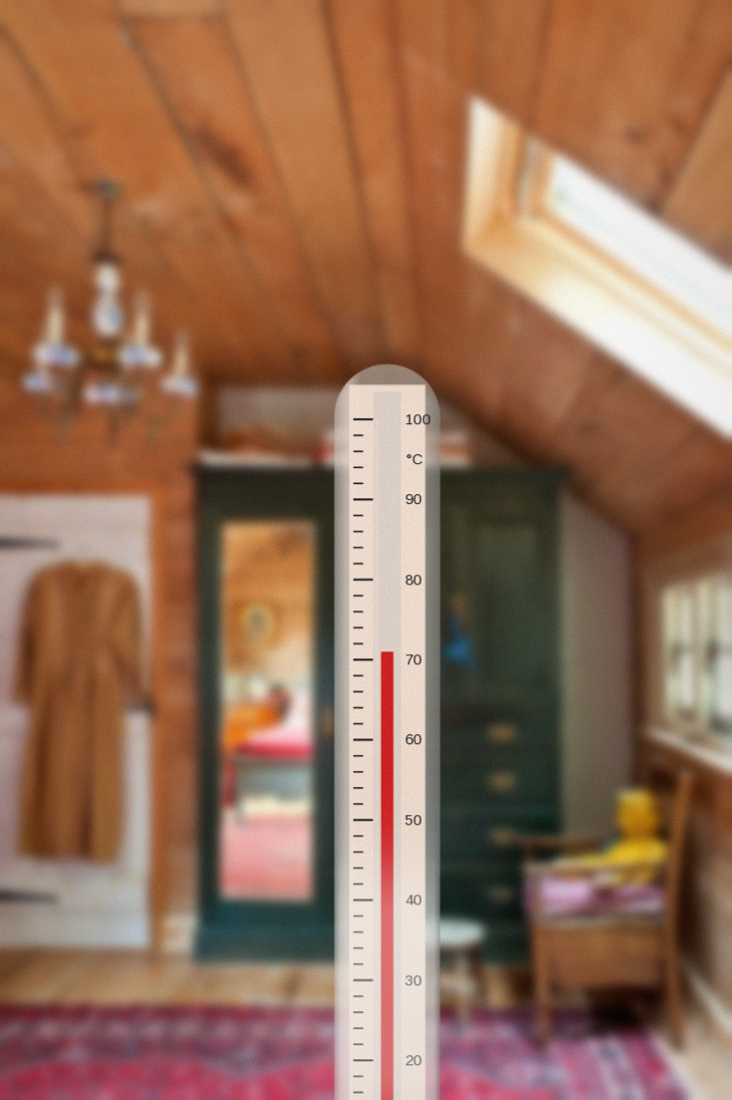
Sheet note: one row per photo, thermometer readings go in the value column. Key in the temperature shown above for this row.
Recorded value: 71 °C
